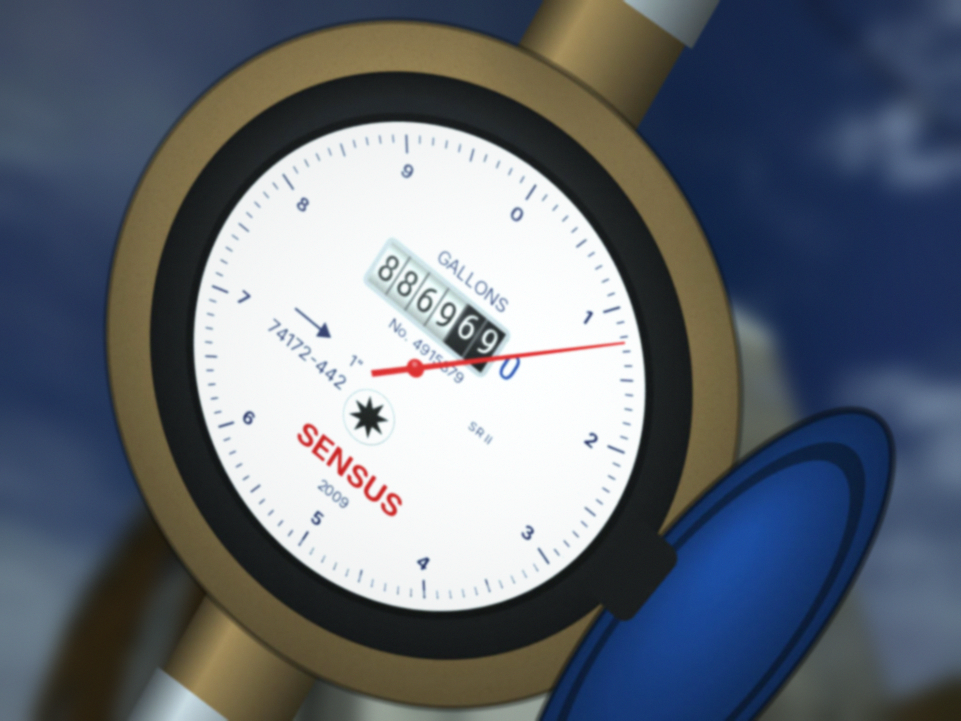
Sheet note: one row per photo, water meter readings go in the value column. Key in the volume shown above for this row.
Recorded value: 8869691.2 gal
